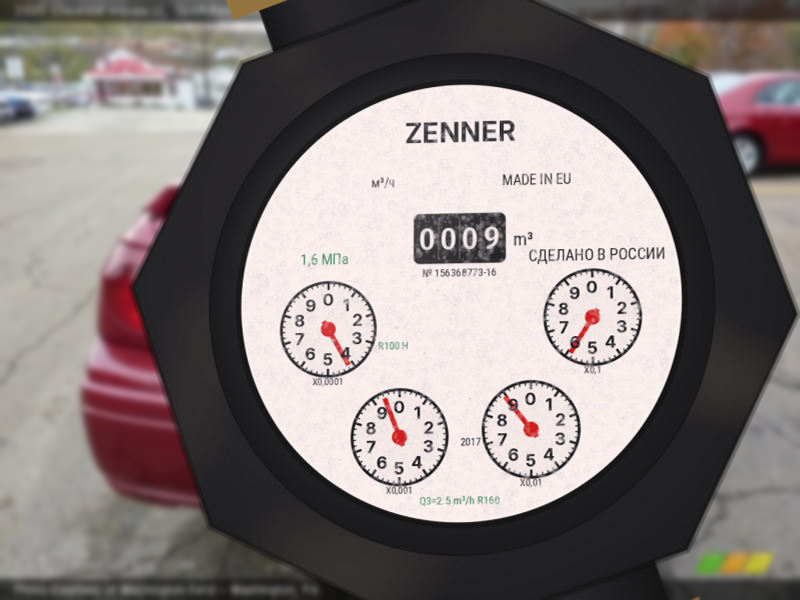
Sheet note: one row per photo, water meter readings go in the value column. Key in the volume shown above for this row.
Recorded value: 9.5894 m³
